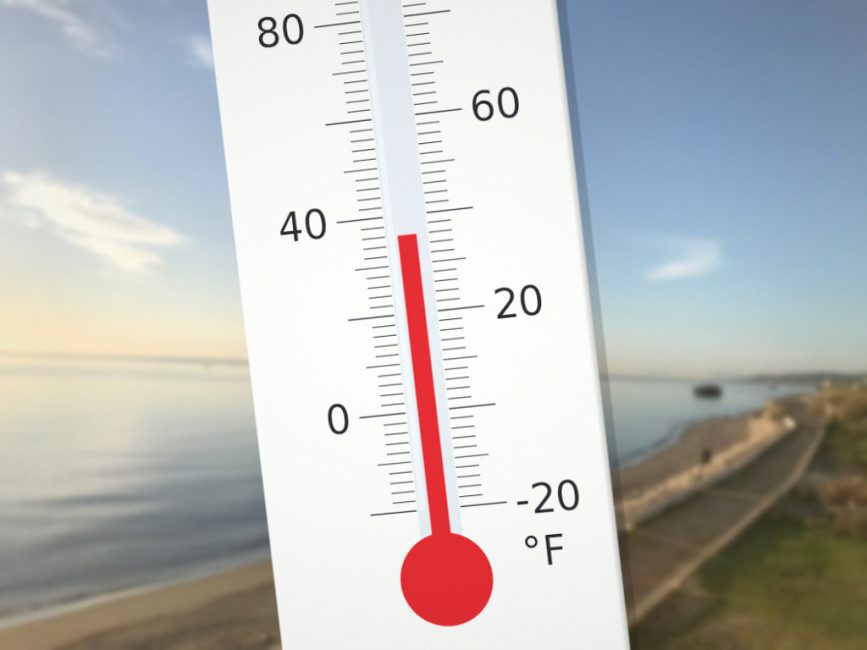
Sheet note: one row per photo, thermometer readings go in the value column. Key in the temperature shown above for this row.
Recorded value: 36 °F
